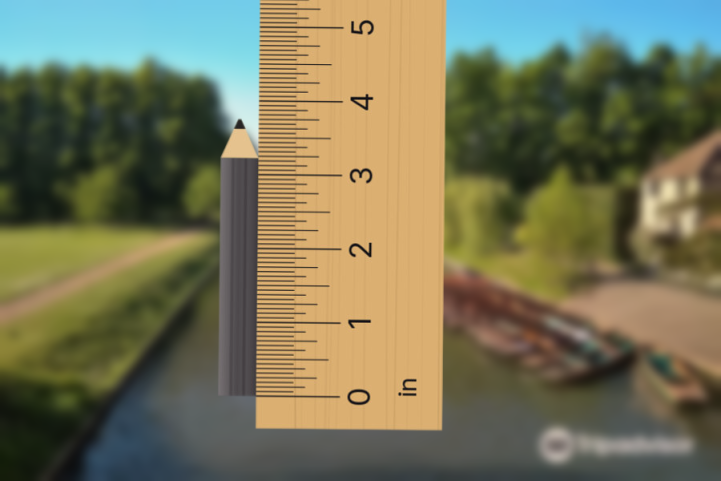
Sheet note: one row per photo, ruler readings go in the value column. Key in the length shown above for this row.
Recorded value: 3.75 in
